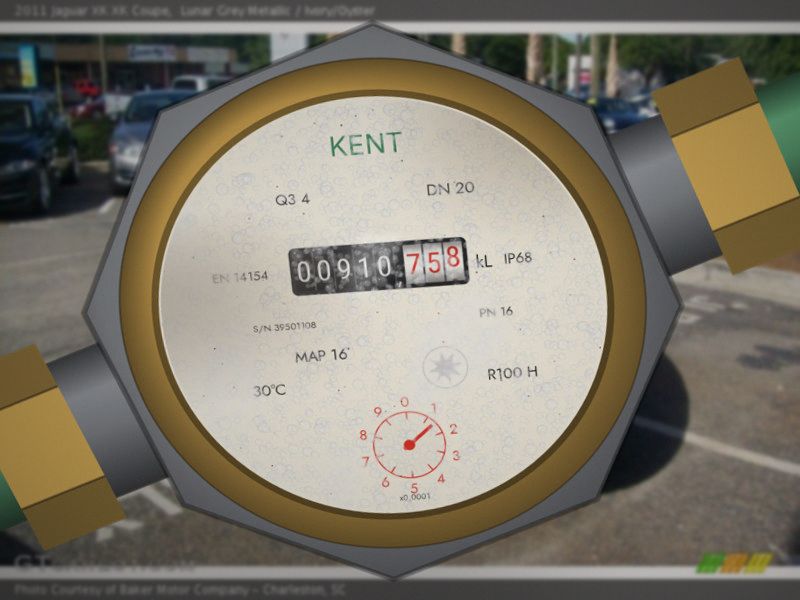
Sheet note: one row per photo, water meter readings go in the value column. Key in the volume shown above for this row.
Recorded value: 910.7581 kL
